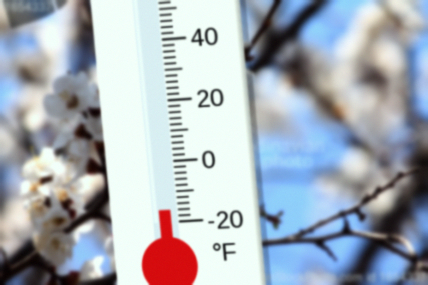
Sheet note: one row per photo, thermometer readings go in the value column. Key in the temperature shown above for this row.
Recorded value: -16 °F
